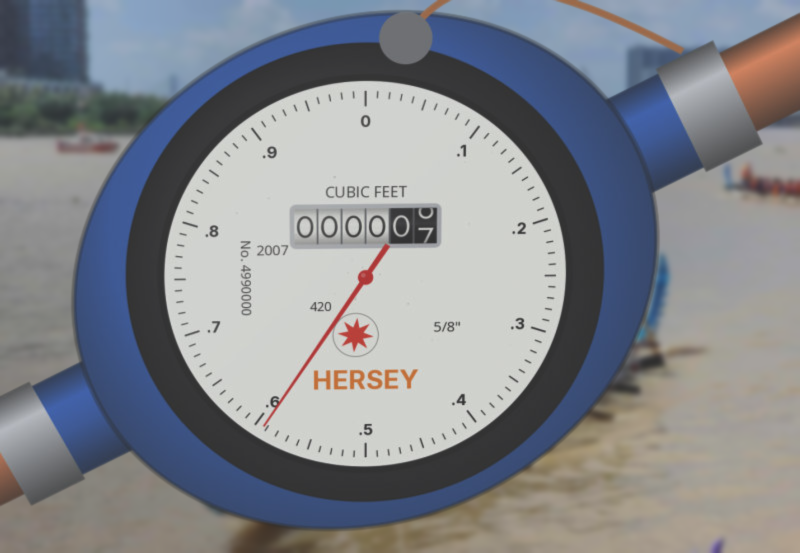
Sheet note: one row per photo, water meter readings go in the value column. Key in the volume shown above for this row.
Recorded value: 6.59 ft³
